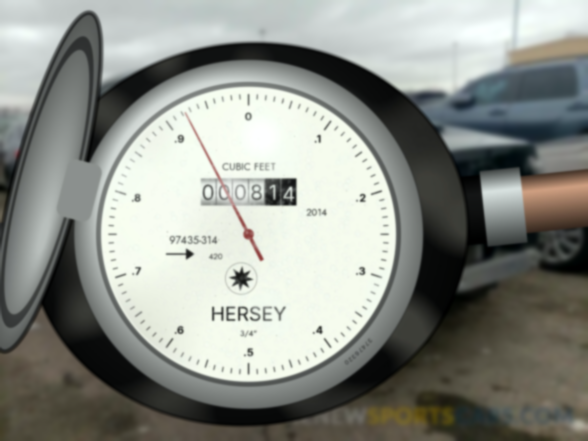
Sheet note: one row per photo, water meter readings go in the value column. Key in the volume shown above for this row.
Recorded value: 813.92 ft³
